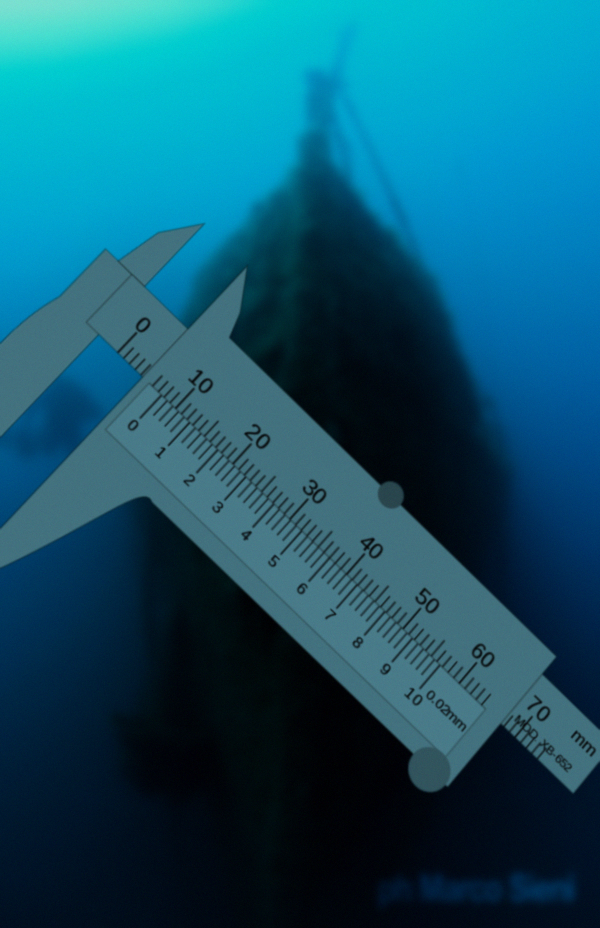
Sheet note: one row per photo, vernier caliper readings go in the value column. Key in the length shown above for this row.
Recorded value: 7.6 mm
